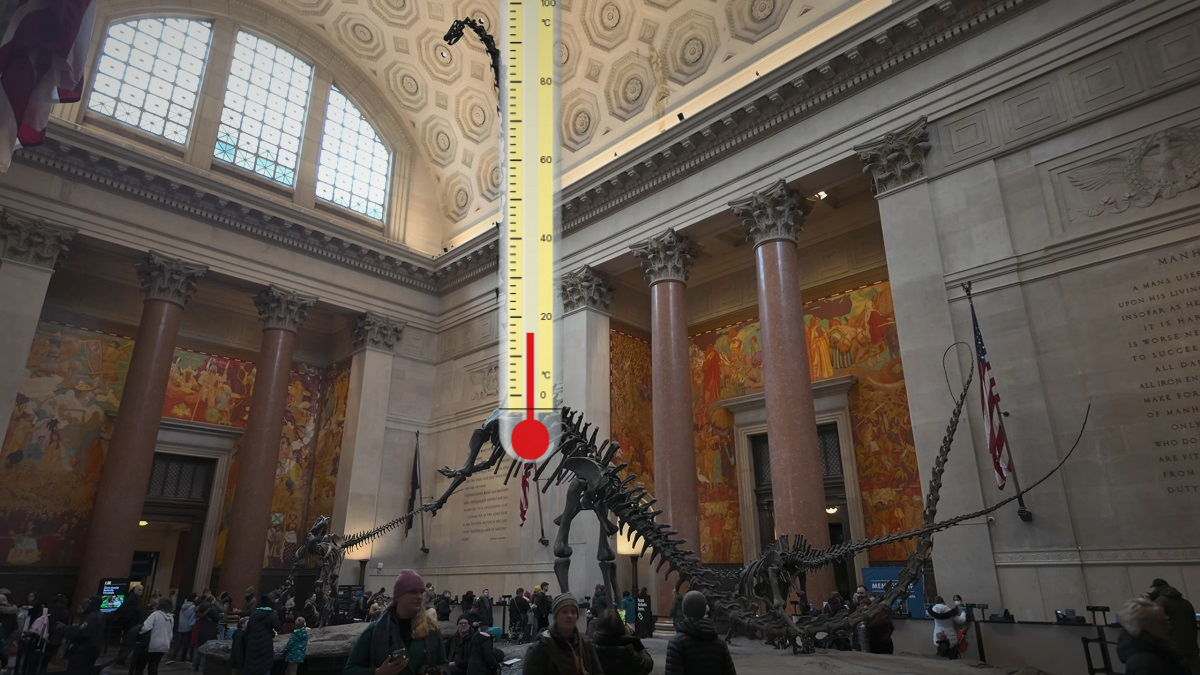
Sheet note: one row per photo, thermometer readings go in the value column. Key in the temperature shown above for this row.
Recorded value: 16 °C
